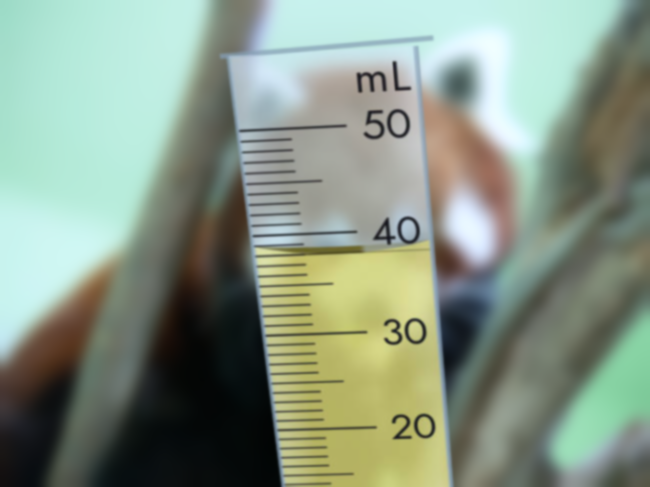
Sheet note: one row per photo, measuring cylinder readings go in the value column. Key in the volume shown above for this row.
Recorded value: 38 mL
